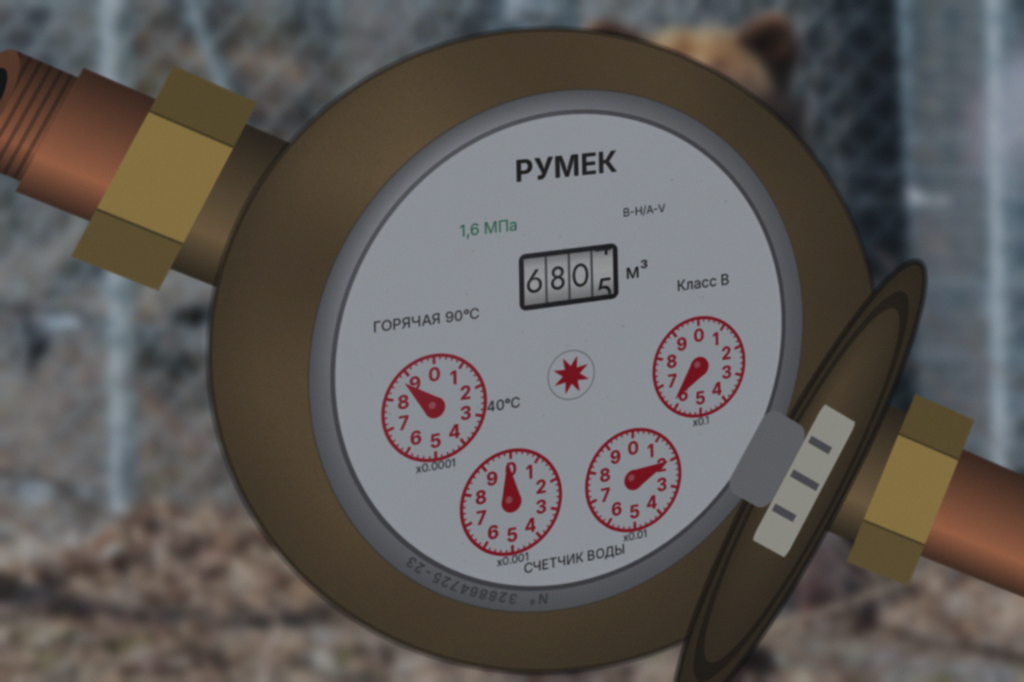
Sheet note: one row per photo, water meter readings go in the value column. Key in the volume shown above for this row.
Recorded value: 6804.6198 m³
